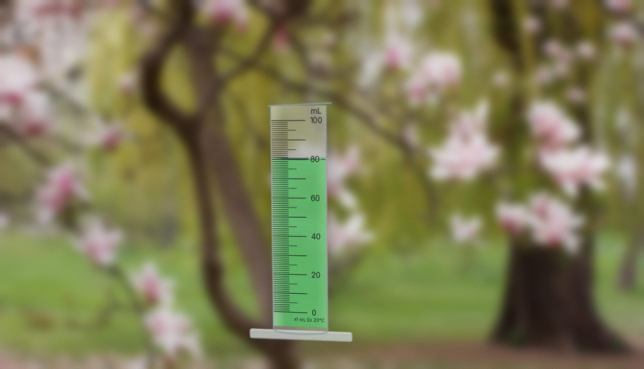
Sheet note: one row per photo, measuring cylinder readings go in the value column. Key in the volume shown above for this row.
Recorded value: 80 mL
